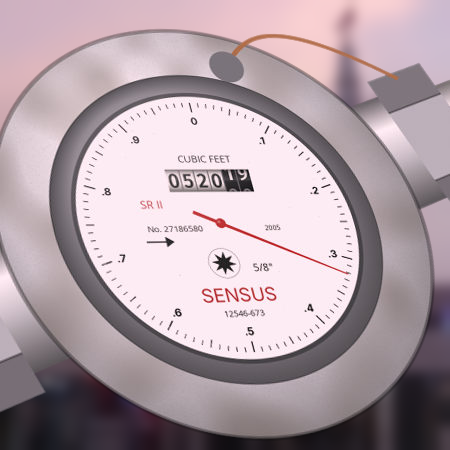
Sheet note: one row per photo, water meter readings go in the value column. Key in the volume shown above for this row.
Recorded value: 52019.32 ft³
